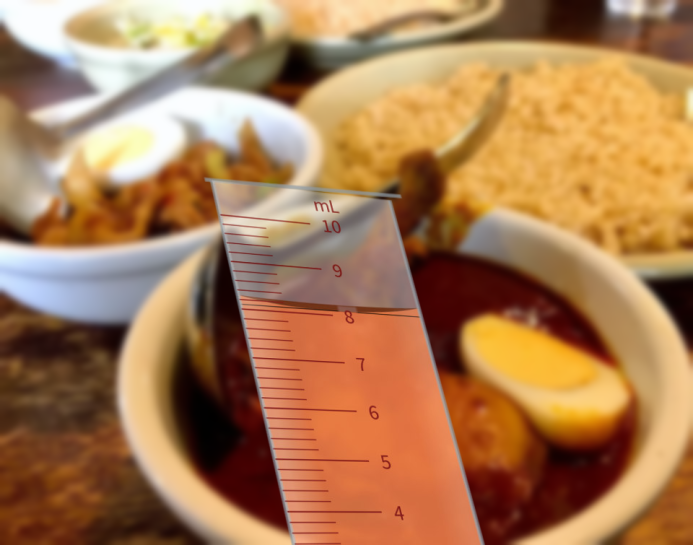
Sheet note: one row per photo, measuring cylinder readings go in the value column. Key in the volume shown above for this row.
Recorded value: 8.1 mL
